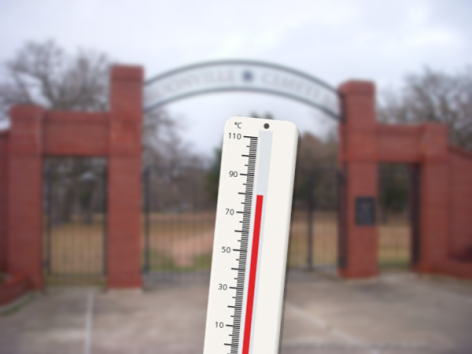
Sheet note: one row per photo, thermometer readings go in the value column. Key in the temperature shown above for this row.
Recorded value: 80 °C
